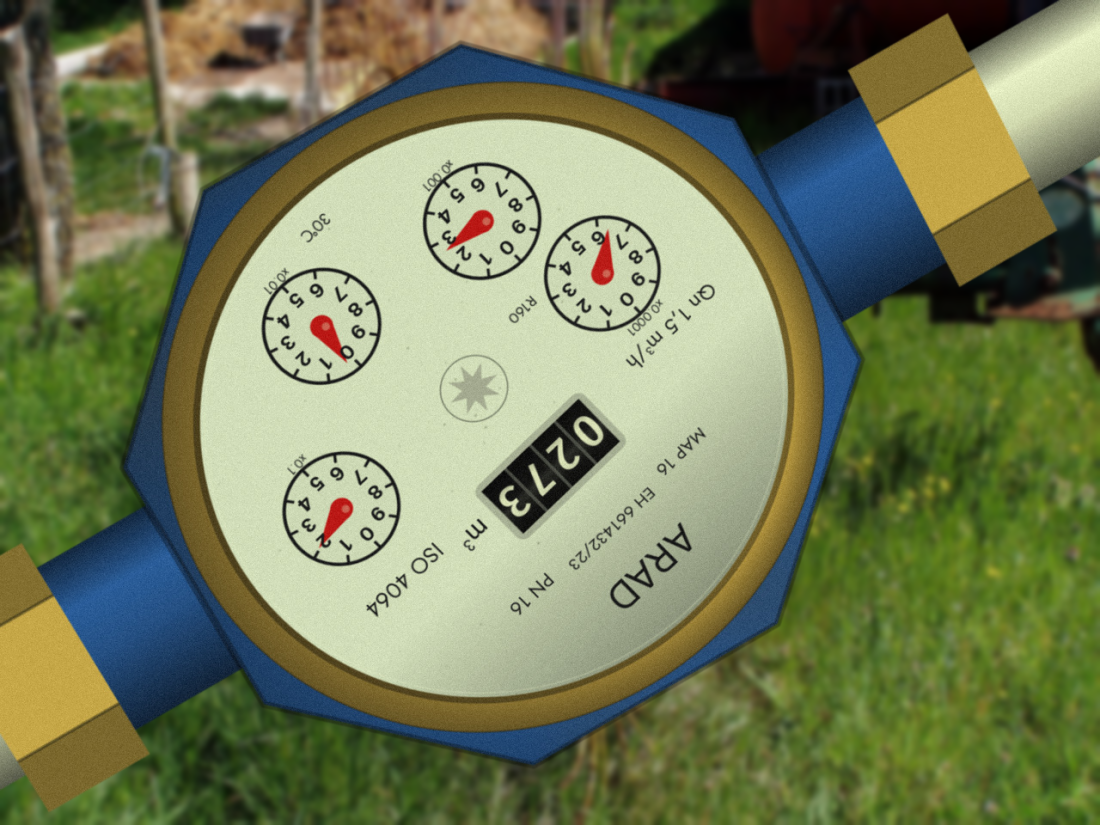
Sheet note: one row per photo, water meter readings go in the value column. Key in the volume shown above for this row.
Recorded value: 273.2026 m³
